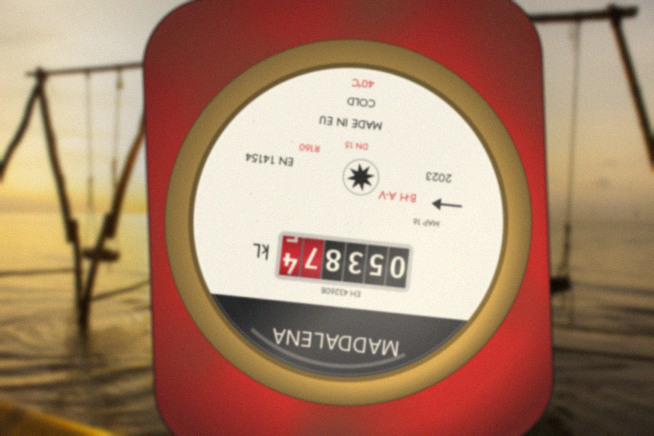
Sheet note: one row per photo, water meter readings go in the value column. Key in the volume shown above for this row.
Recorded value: 538.74 kL
